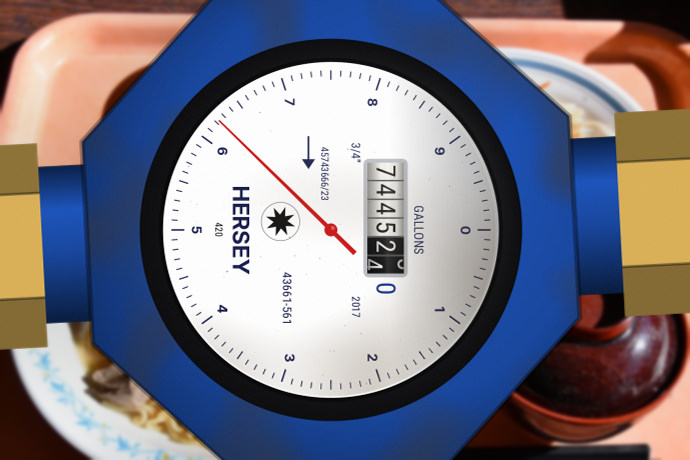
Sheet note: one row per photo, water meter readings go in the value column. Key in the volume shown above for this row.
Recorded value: 7445236.2 gal
